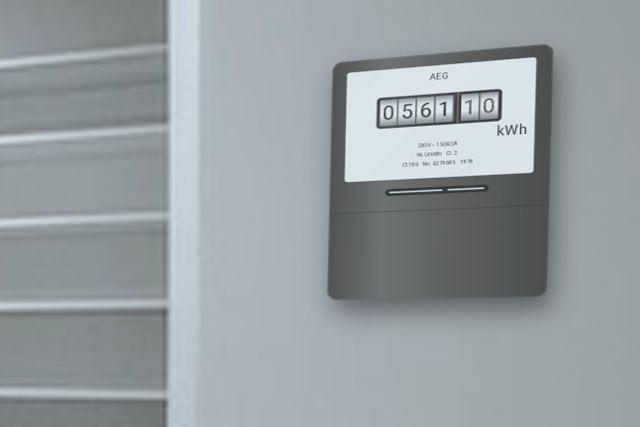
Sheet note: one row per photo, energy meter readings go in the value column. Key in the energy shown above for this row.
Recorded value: 561.10 kWh
